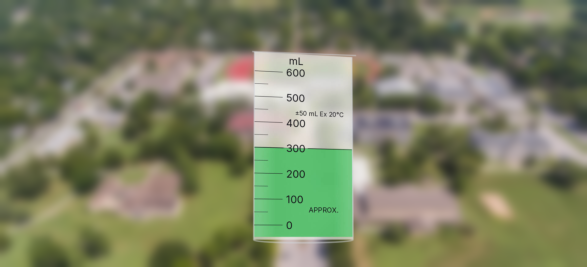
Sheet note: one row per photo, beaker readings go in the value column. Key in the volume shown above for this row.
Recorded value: 300 mL
